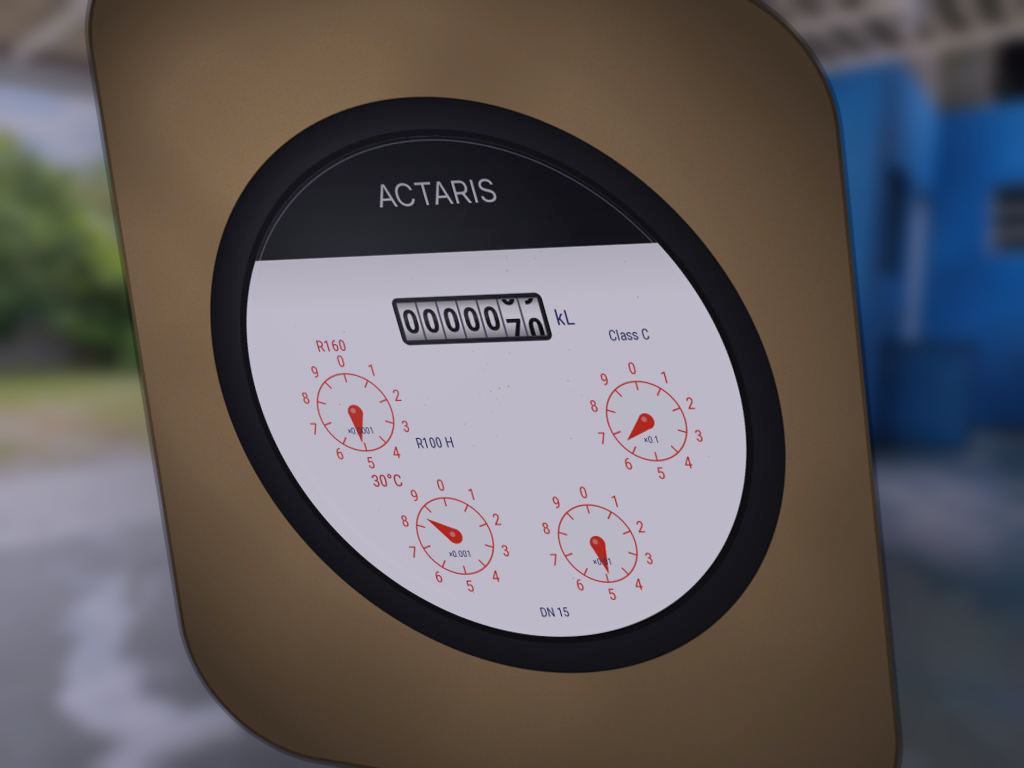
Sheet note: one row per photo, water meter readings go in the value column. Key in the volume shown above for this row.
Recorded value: 69.6485 kL
